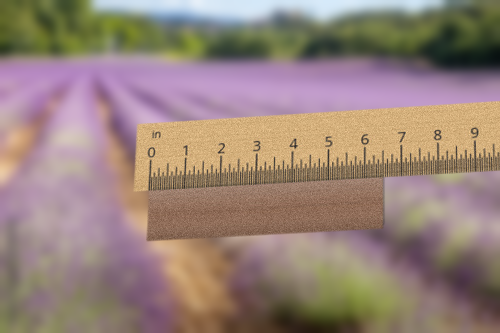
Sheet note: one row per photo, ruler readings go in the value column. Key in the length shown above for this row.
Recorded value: 6.5 in
